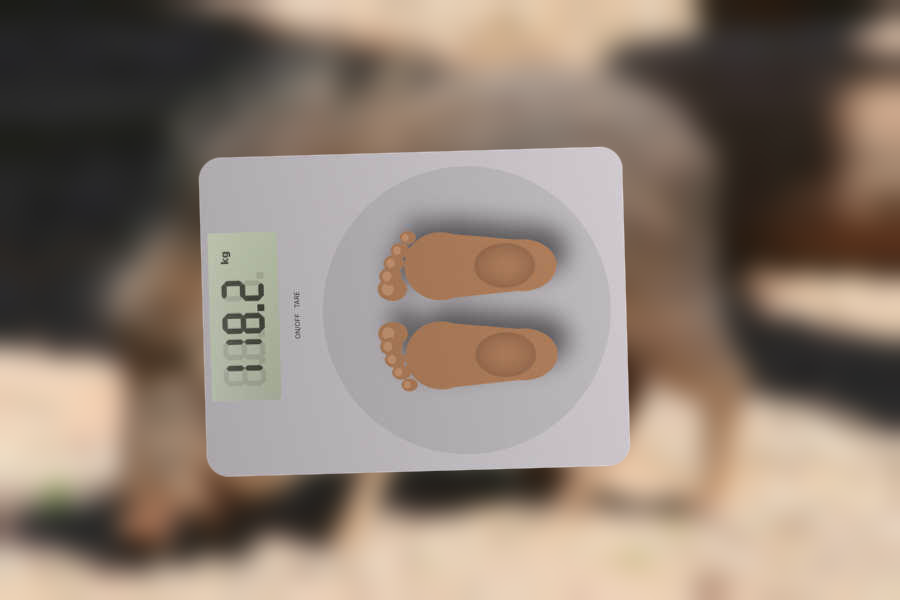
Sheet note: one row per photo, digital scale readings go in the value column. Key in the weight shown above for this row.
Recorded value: 118.2 kg
